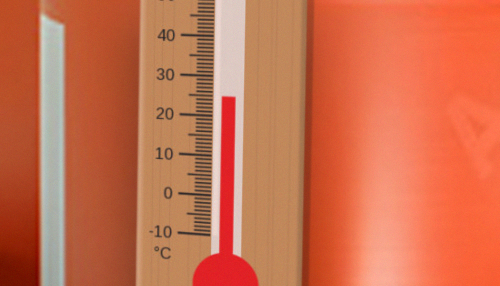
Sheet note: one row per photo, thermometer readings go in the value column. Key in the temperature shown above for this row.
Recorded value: 25 °C
